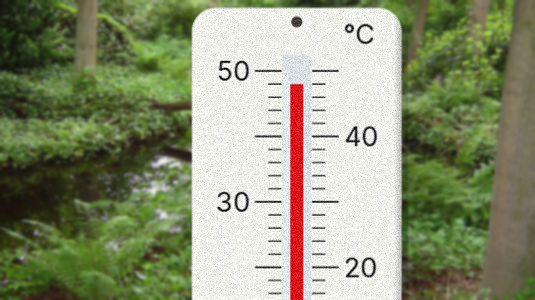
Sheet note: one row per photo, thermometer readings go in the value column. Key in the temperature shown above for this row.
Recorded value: 48 °C
